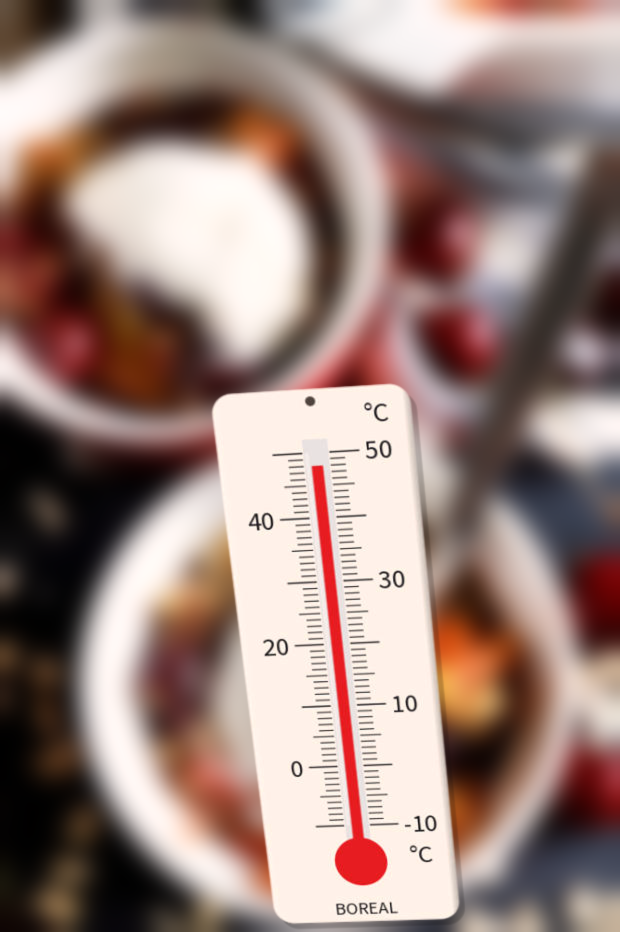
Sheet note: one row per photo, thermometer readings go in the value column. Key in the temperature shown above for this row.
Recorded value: 48 °C
